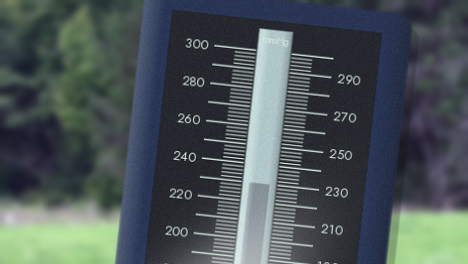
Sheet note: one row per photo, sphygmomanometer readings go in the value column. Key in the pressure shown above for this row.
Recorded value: 230 mmHg
